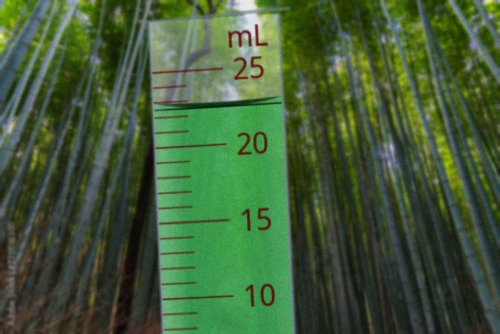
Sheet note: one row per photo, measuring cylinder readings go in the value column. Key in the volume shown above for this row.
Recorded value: 22.5 mL
